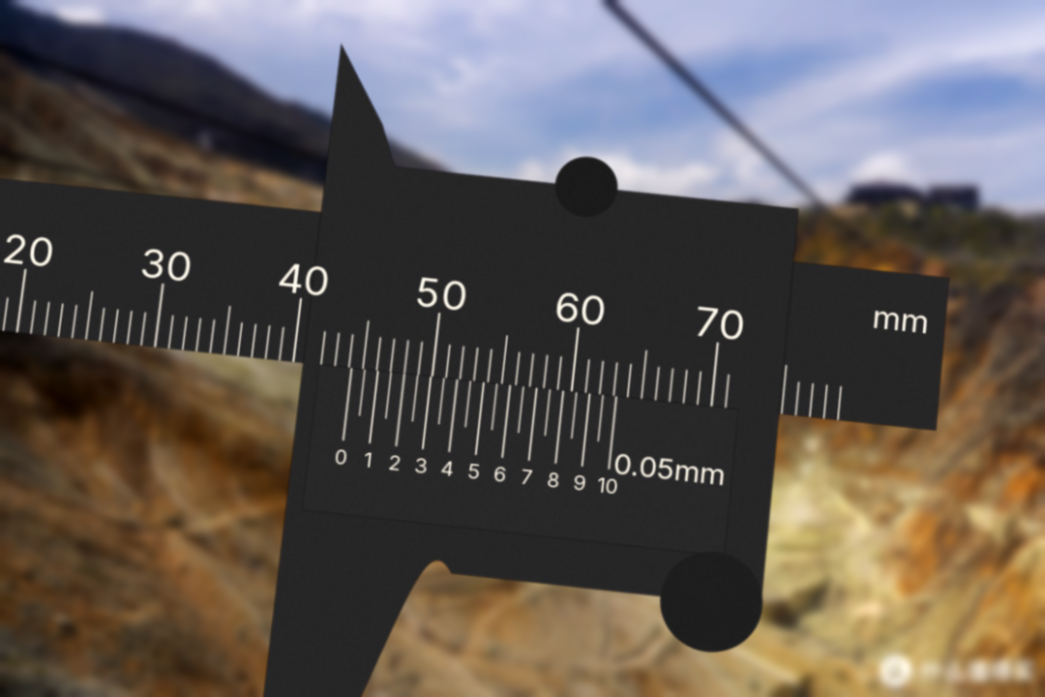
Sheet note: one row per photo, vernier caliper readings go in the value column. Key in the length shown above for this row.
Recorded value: 44.2 mm
